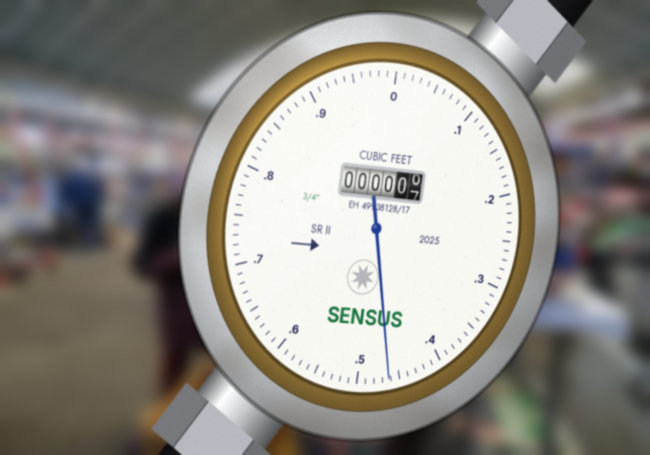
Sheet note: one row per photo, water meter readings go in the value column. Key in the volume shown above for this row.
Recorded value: 6.46 ft³
